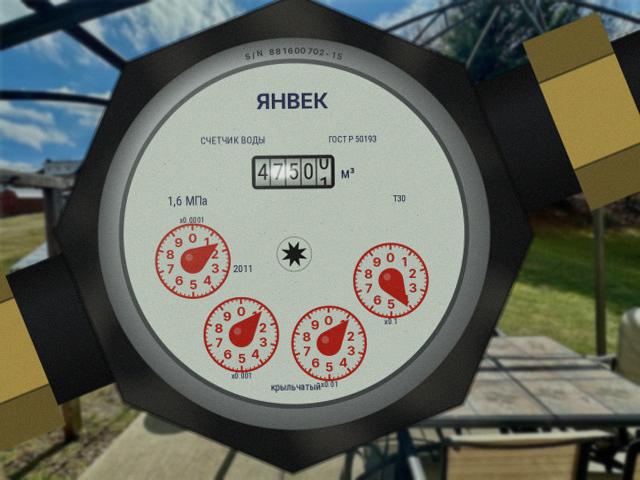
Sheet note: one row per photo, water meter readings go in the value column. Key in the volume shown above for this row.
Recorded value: 47500.4111 m³
